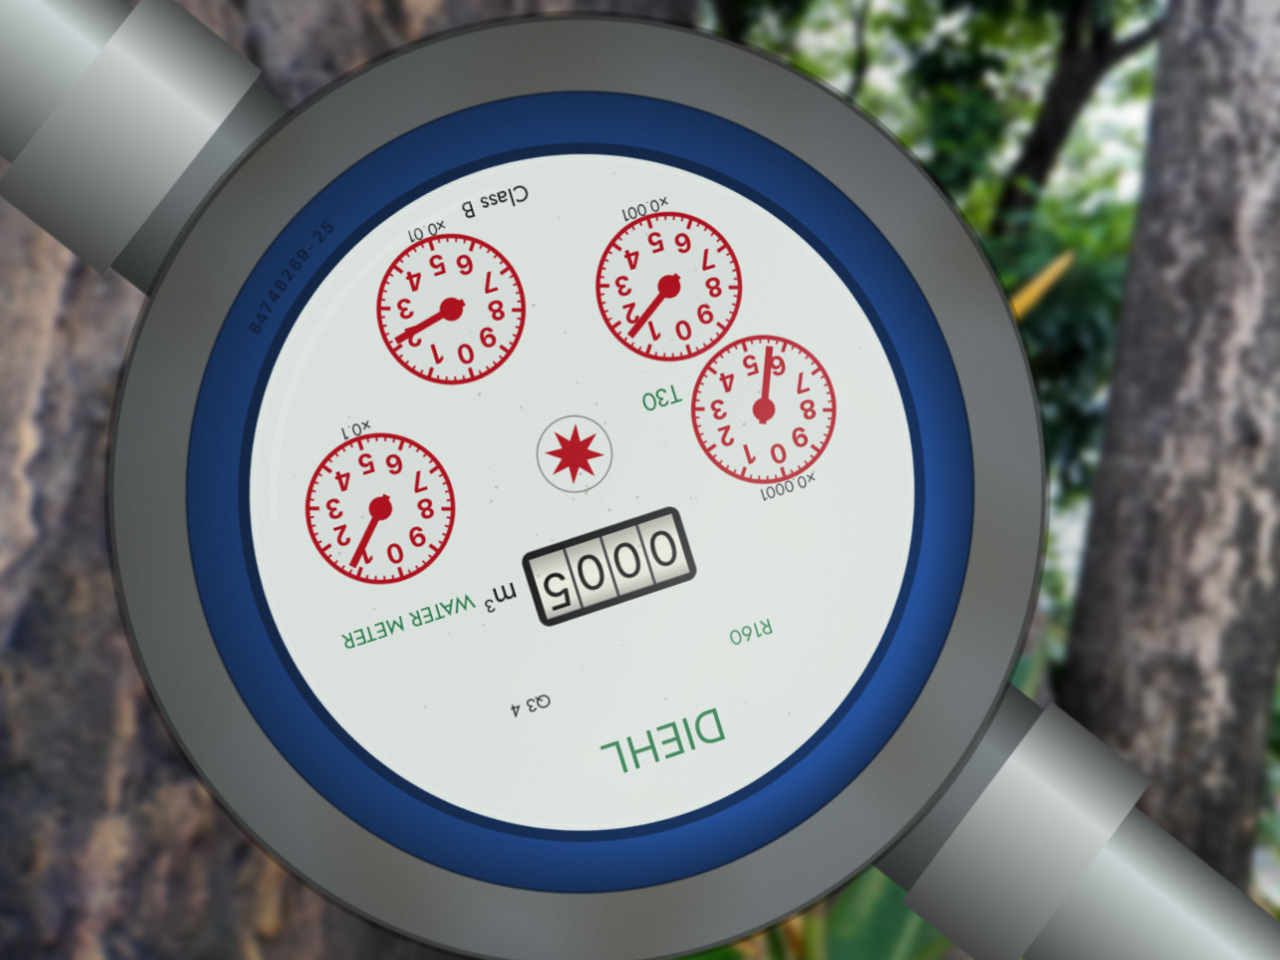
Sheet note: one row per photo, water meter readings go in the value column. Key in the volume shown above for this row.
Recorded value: 5.1215 m³
